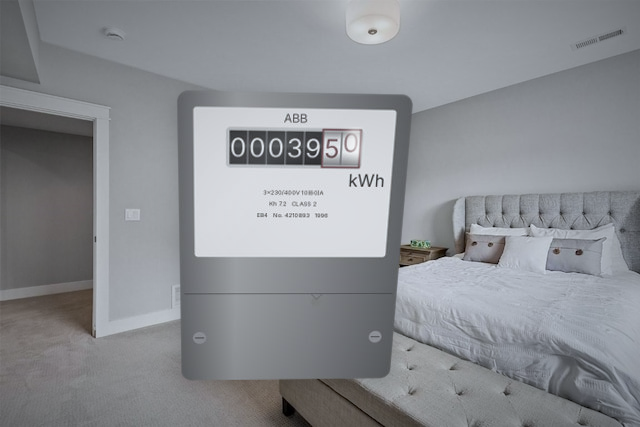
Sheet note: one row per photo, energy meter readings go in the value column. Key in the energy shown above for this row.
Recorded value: 39.50 kWh
